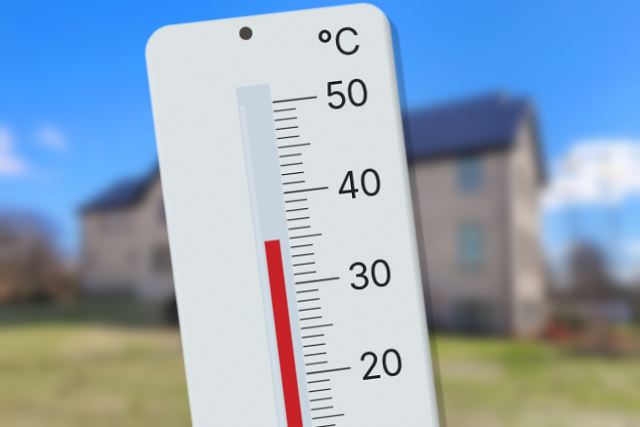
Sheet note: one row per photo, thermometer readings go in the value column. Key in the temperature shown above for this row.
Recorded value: 35 °C
